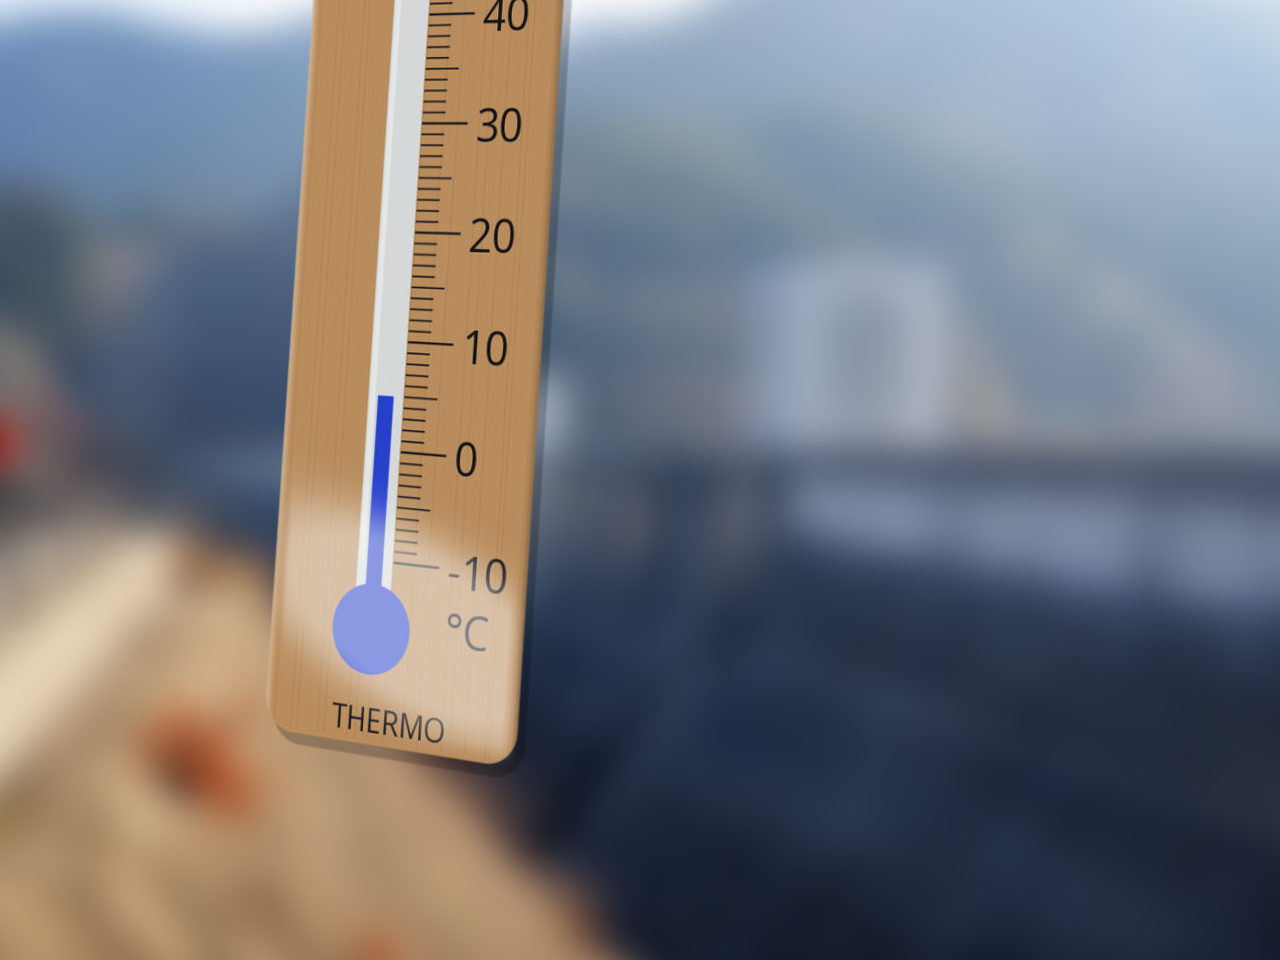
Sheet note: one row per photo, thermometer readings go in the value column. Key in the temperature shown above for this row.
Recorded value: 5 °C
